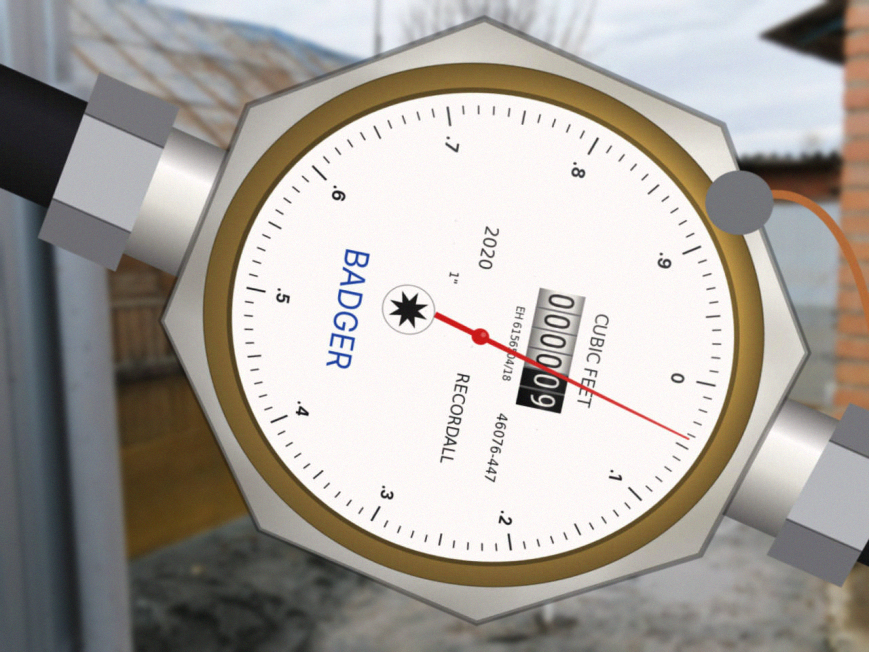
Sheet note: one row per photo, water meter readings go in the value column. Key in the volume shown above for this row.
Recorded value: 9.04 ft³
